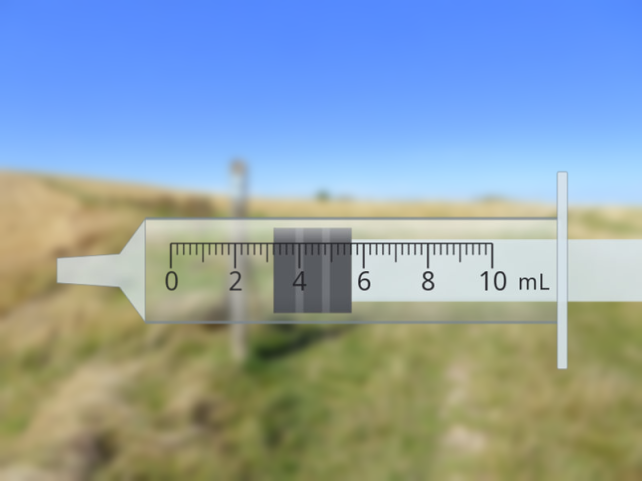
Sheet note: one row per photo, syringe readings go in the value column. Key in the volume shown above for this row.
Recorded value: 3.2 mL
